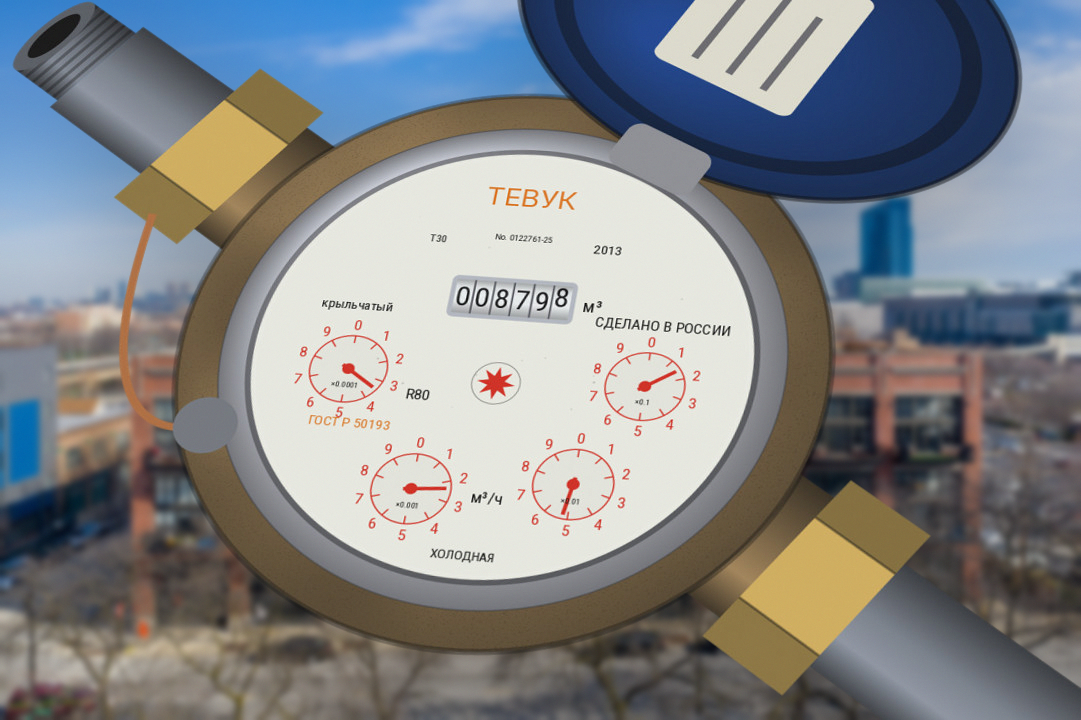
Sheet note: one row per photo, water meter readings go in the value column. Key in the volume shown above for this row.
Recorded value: 8798.1523 m³
